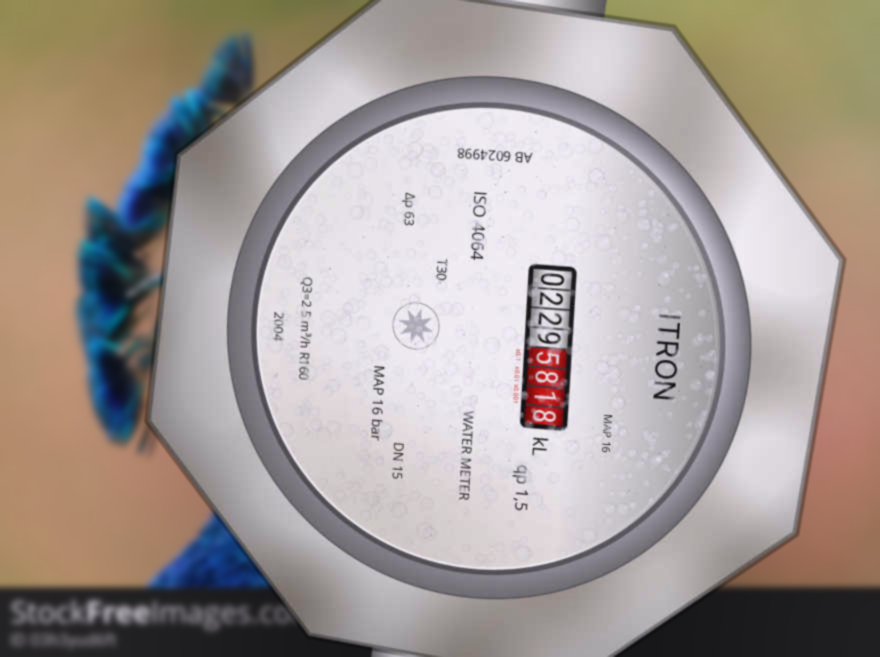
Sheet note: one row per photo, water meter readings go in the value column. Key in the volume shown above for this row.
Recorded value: 229.5818 kL
